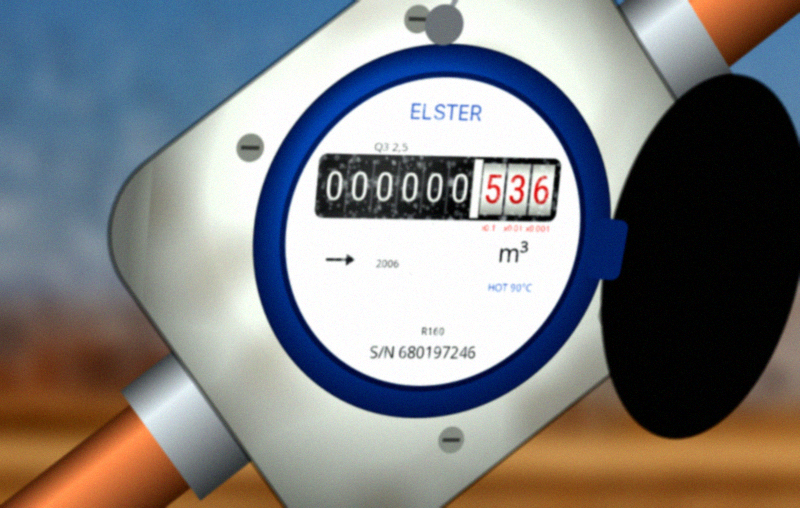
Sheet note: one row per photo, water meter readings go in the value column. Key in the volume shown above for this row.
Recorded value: 0.536 m³
